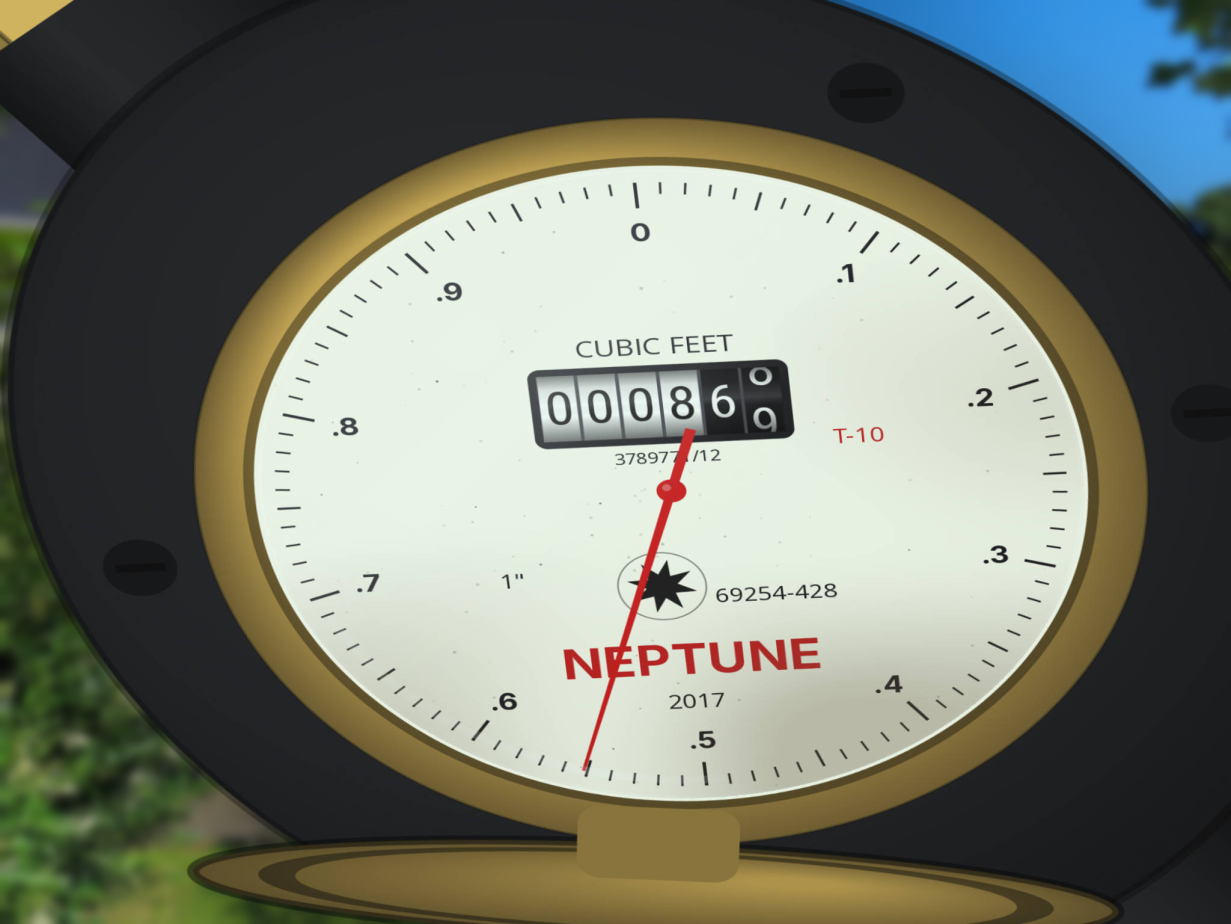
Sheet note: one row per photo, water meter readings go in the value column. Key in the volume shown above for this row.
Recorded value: 868.55 ft³
